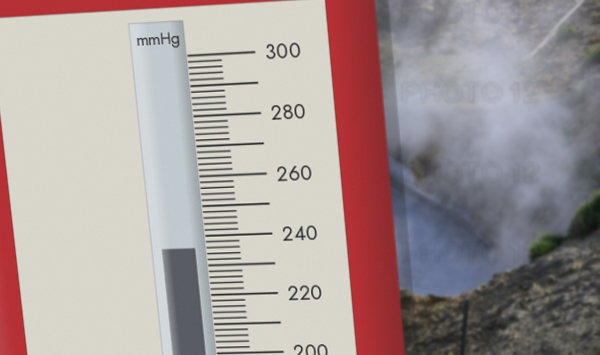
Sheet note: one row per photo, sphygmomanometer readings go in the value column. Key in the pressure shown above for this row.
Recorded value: 236 mmHg
